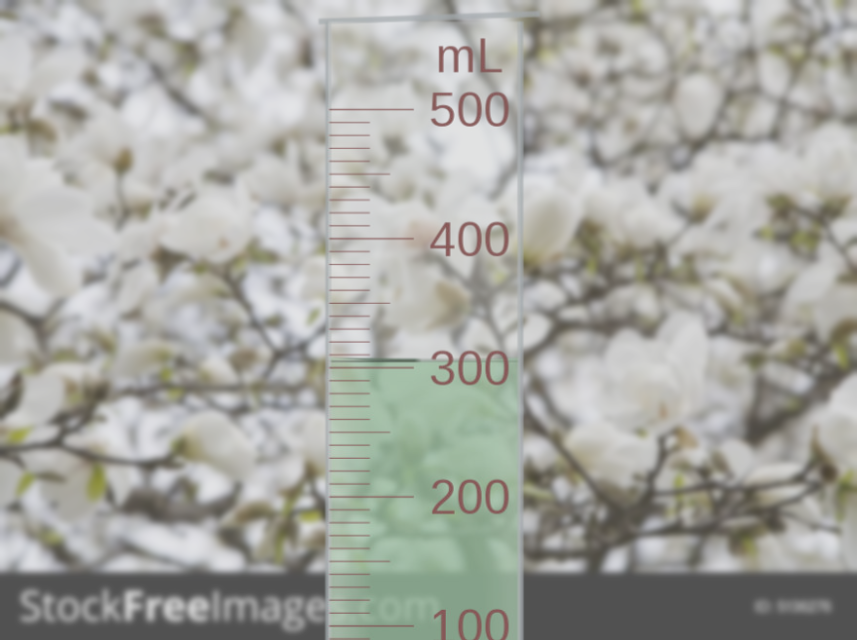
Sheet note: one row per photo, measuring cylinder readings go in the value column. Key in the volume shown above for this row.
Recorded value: 305 mL
